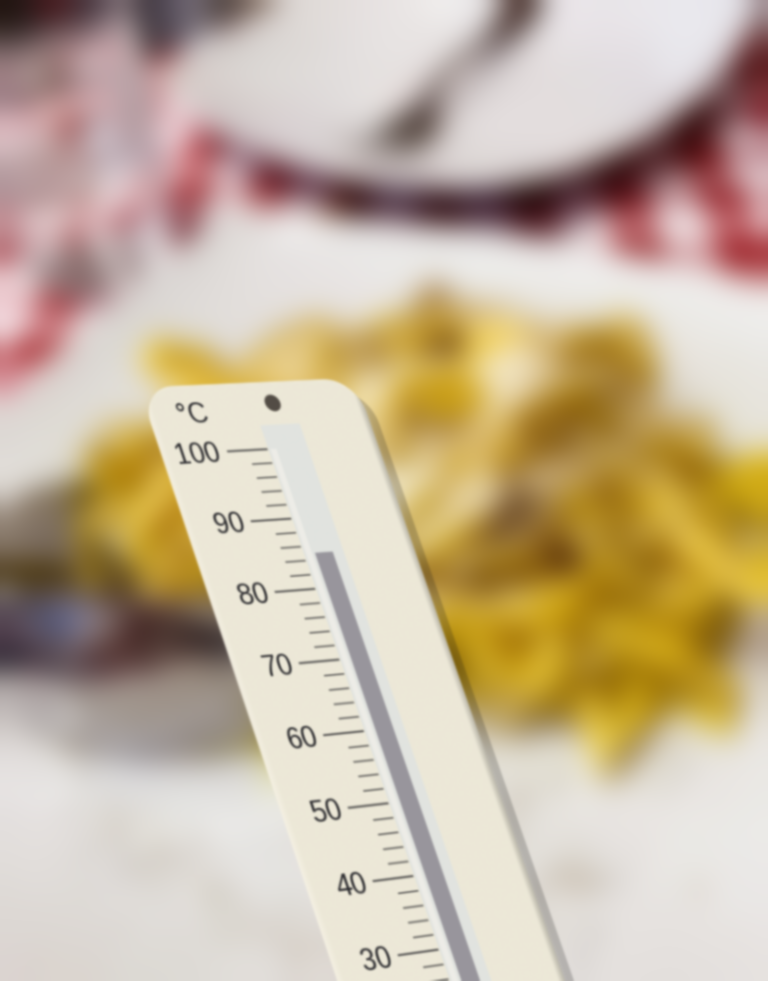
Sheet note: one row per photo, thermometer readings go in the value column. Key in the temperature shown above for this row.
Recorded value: 85 °C
